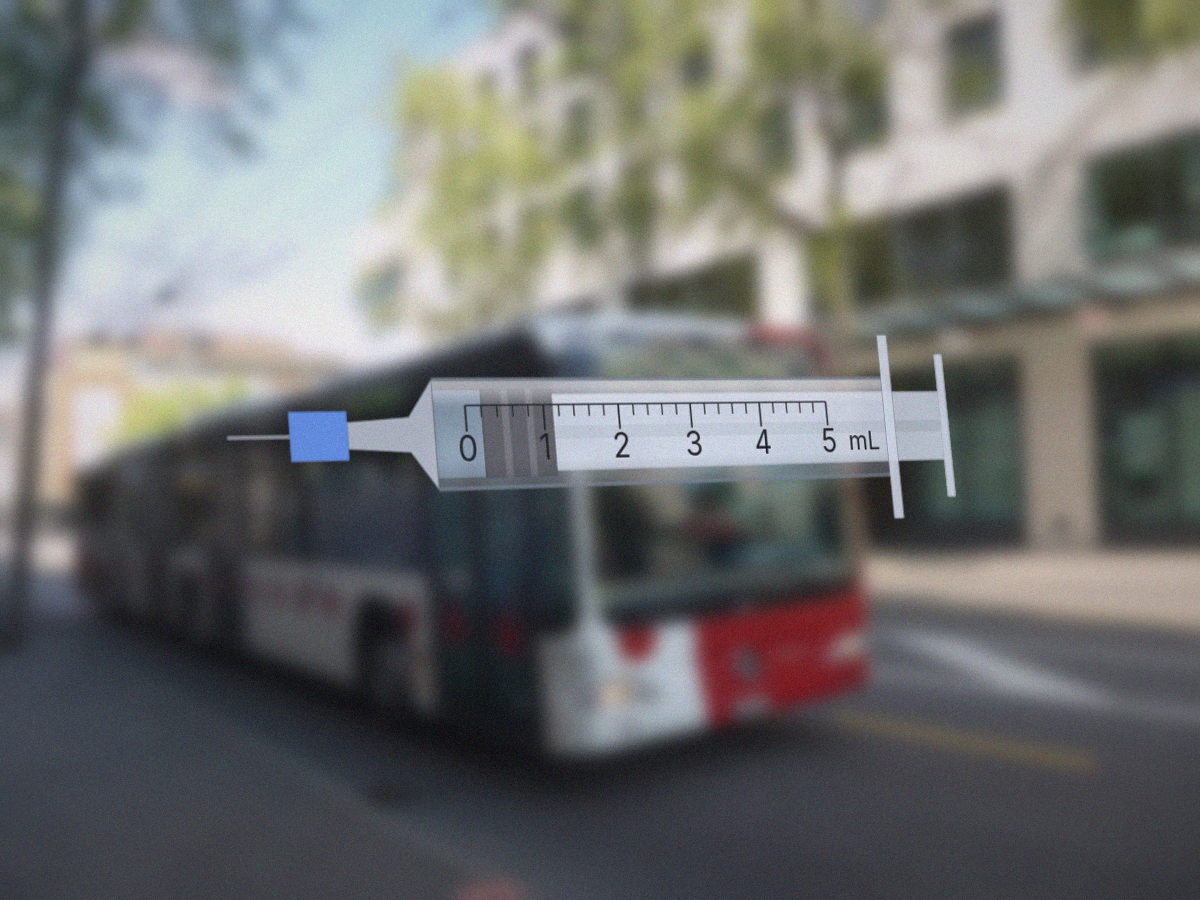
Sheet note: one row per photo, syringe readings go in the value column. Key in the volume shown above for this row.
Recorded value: 0.2 mL
